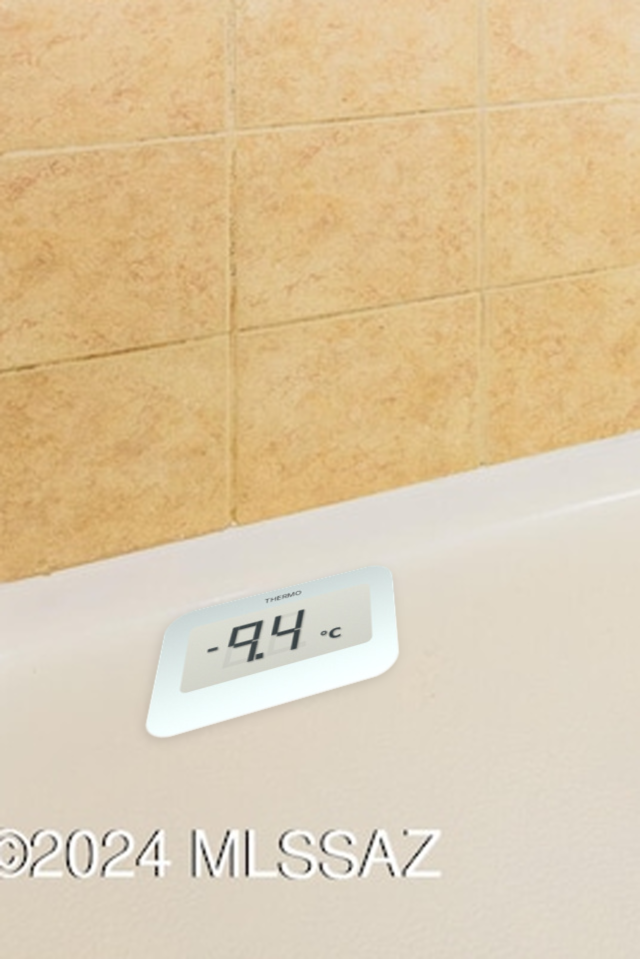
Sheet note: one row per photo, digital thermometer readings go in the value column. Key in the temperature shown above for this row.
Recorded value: -9.4 °C
